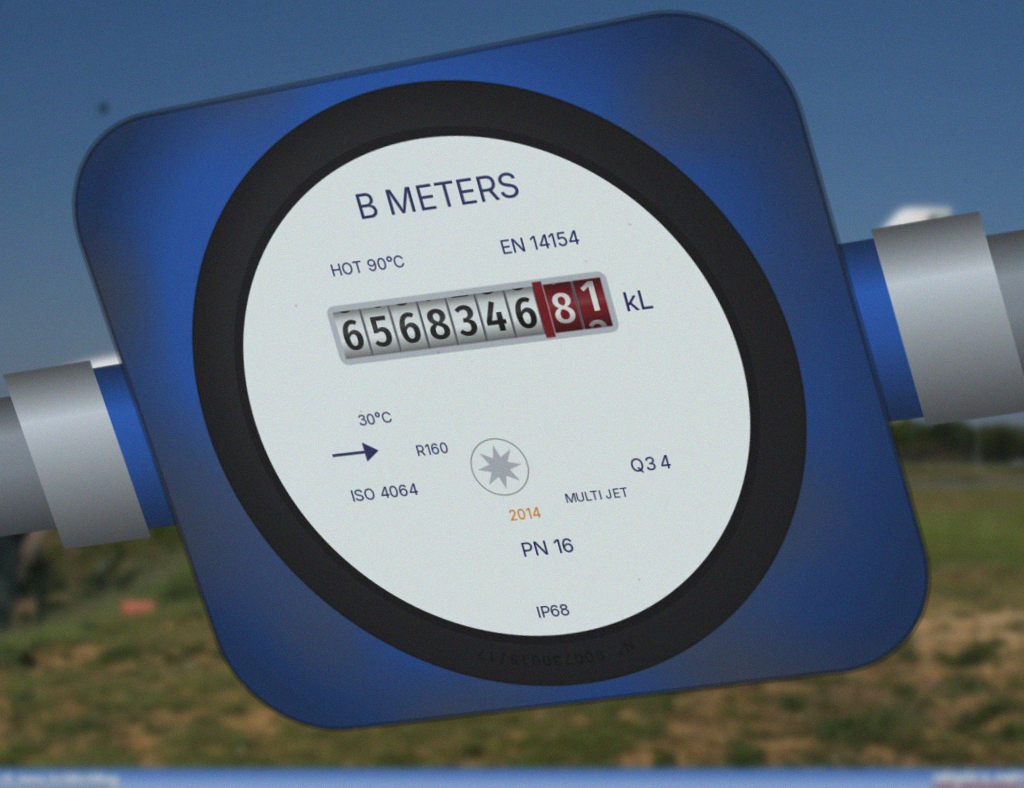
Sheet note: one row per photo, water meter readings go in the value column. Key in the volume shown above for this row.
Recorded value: 6568346.81 kL
